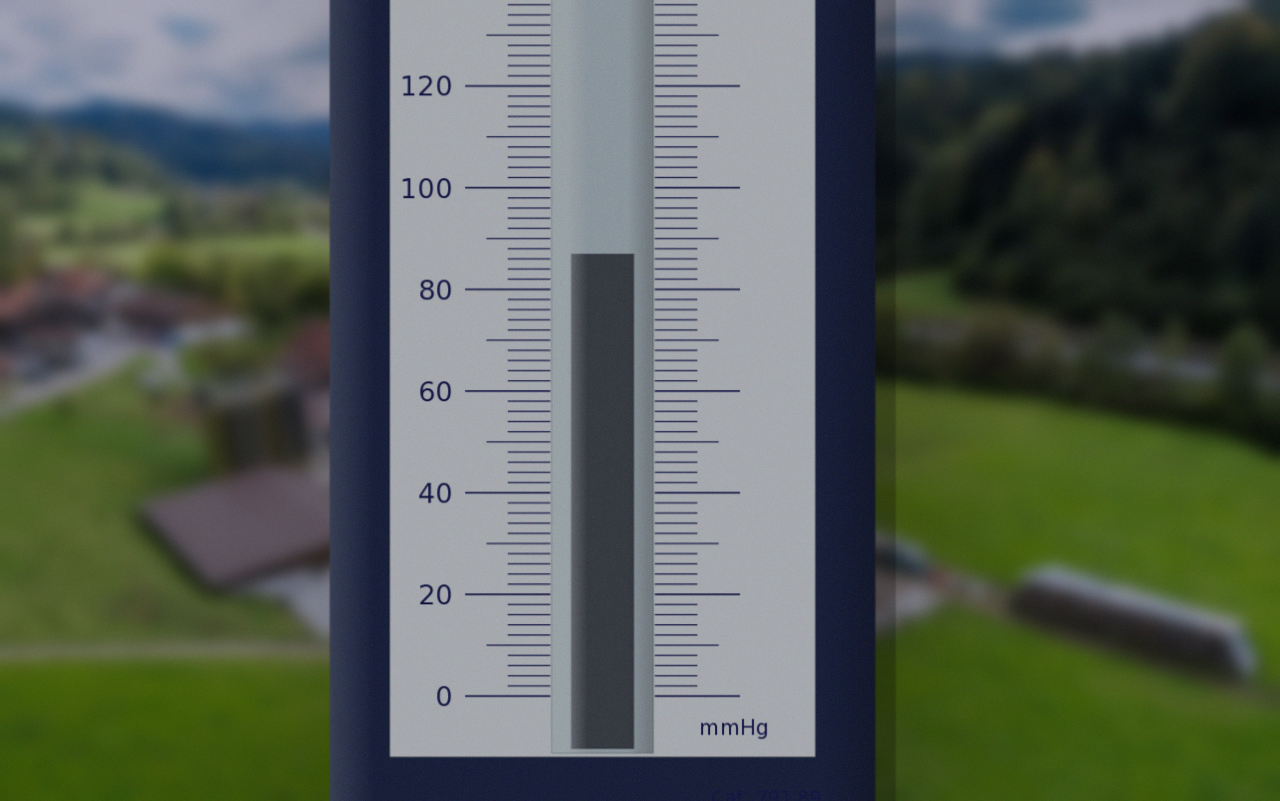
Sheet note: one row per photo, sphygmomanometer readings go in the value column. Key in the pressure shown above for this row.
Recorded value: 87 mmHg
